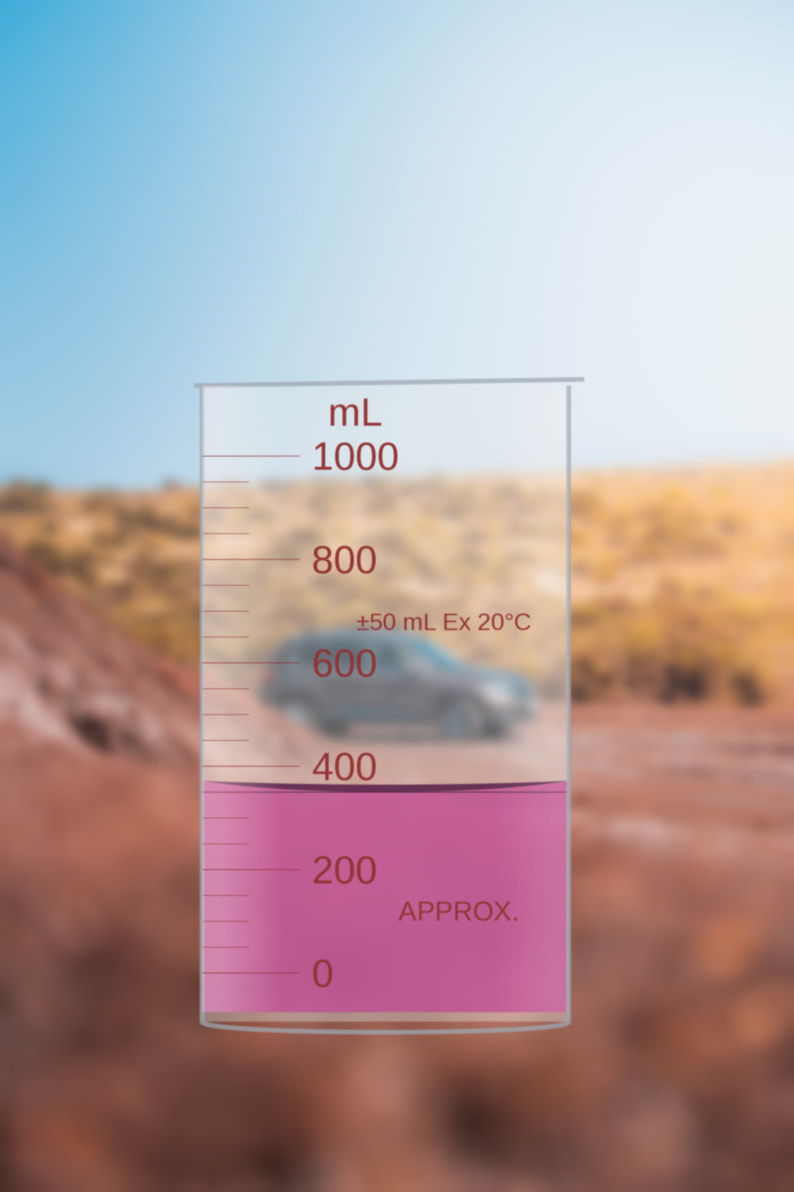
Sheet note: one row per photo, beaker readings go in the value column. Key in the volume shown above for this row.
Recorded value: 350 mL
